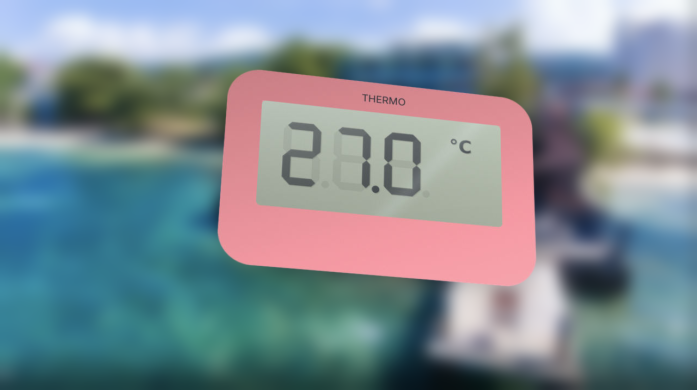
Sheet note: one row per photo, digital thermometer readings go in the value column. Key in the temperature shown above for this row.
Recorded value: 27.0 °C
